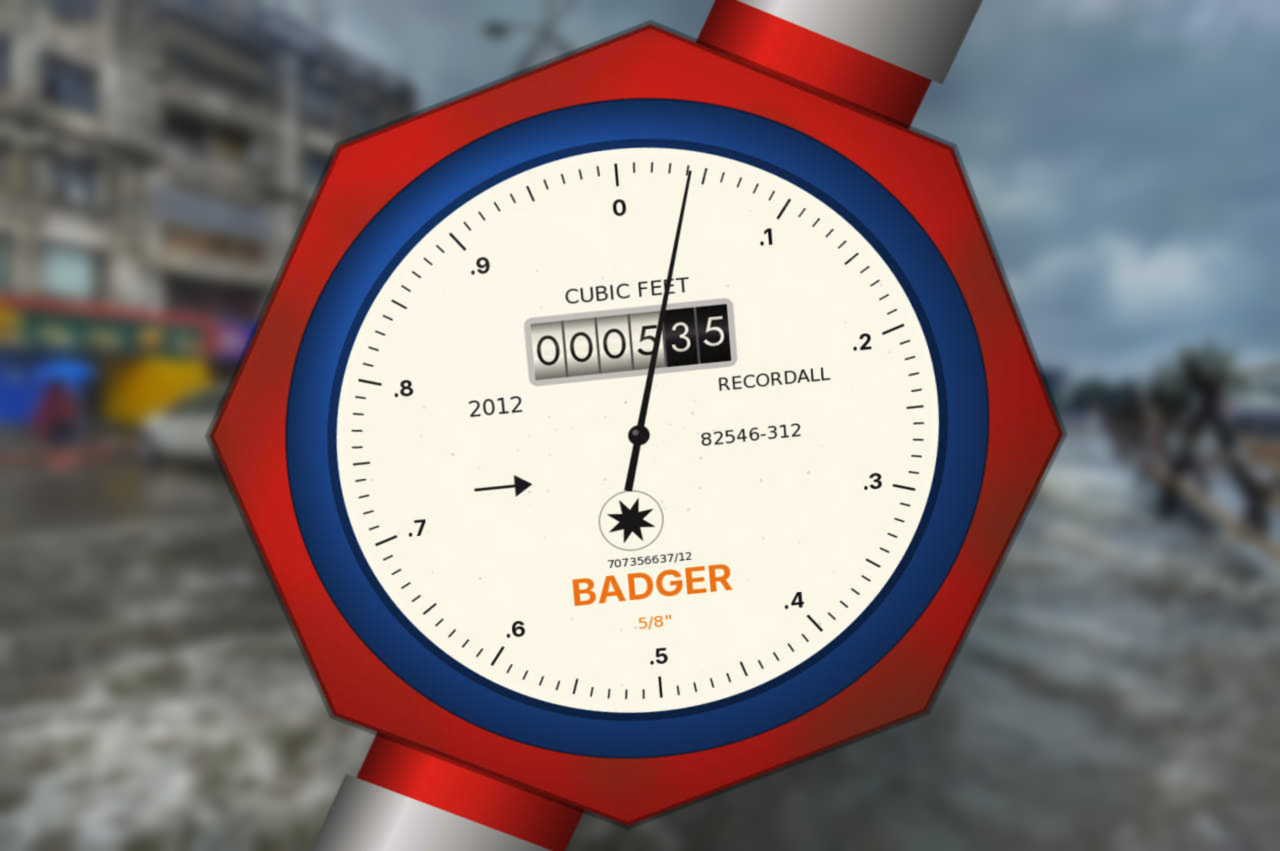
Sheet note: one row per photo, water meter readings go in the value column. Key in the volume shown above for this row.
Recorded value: 535.04 ft³
